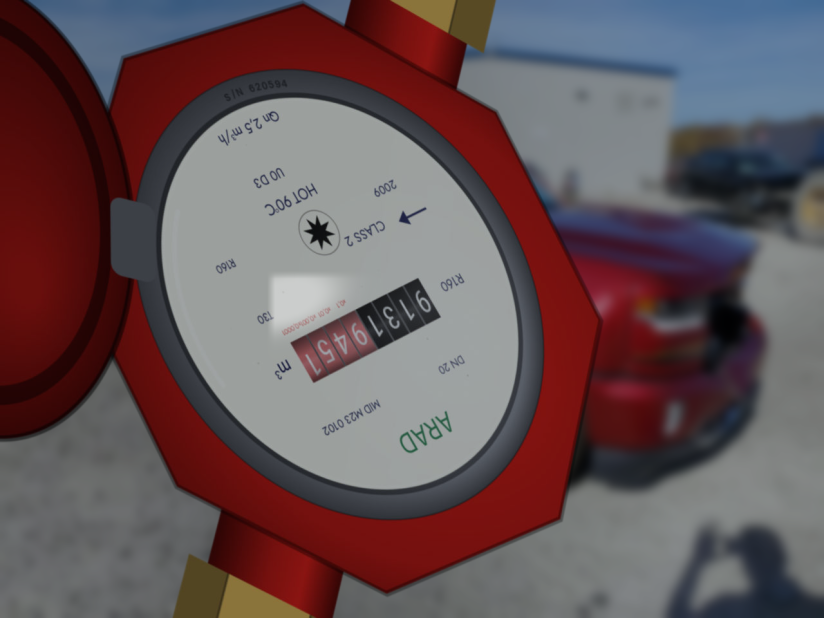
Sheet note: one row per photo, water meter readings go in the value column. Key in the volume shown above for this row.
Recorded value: 9131.9451 m³
